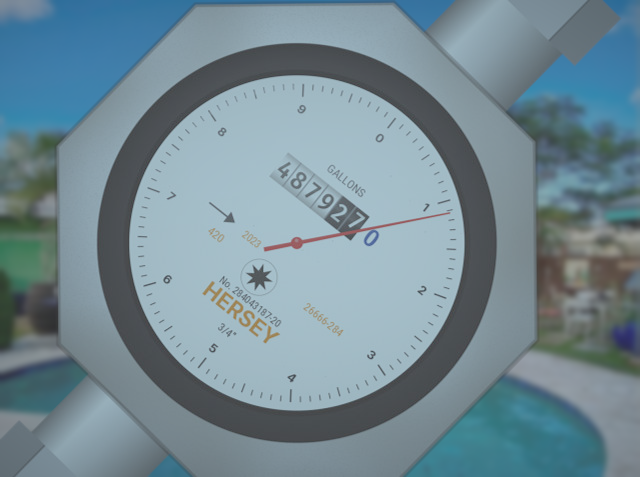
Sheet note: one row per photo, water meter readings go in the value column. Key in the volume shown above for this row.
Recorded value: 4879271.1 gal
